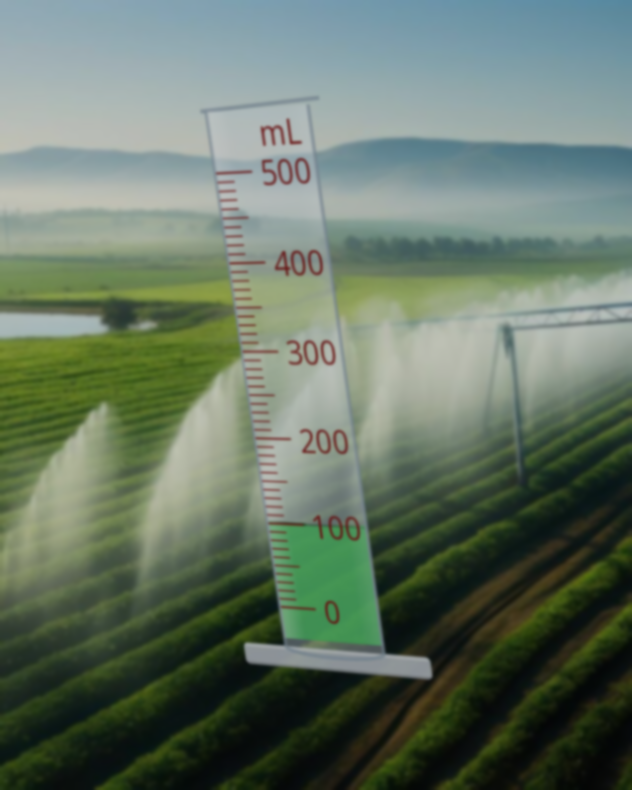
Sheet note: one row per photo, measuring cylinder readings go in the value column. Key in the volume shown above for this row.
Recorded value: 100 mL
